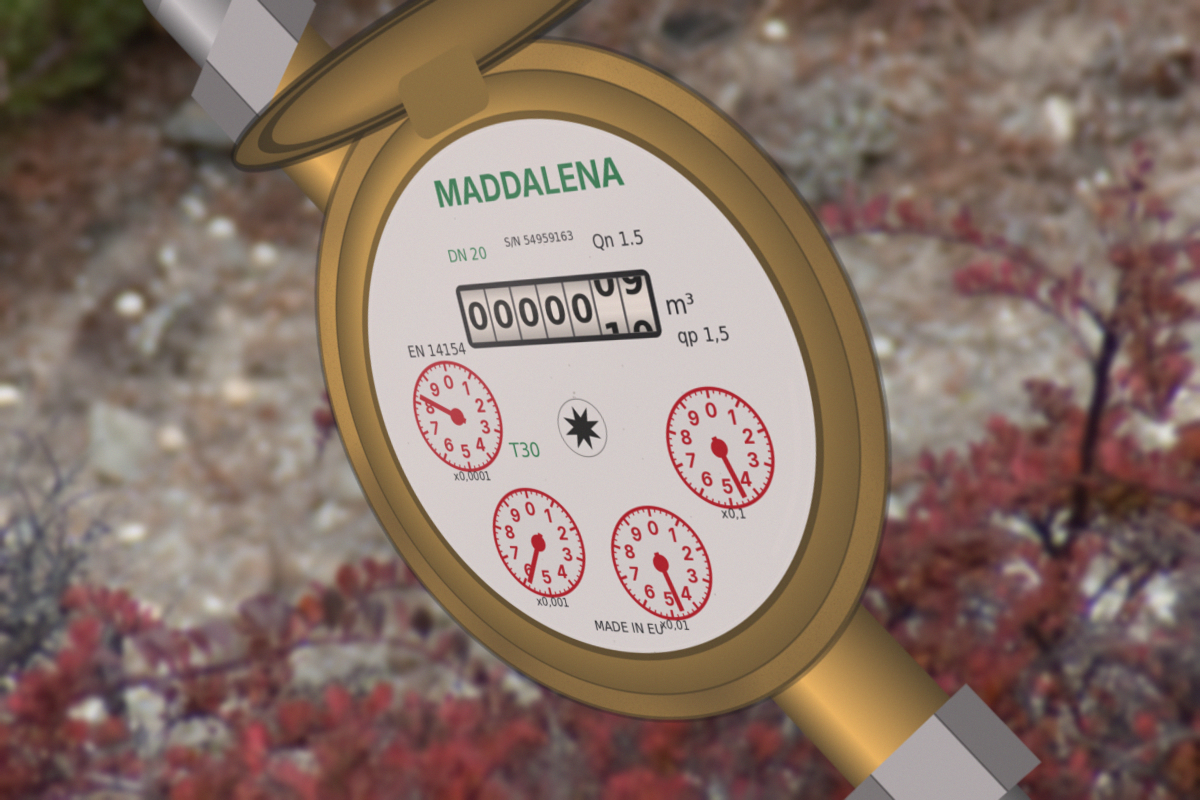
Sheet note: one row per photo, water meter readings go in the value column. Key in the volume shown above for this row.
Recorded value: 9.4458 m³
